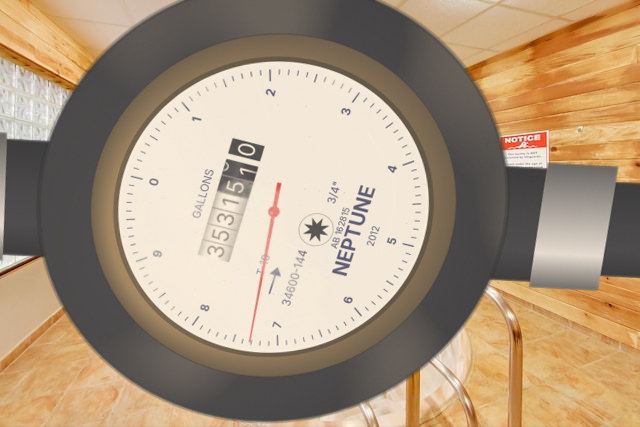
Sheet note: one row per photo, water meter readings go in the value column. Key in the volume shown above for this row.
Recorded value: 3531507.3 gal
